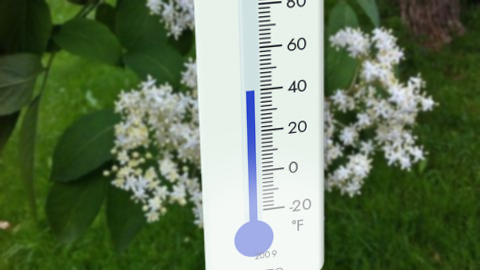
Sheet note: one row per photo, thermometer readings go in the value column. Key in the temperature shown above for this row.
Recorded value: 40 °F
